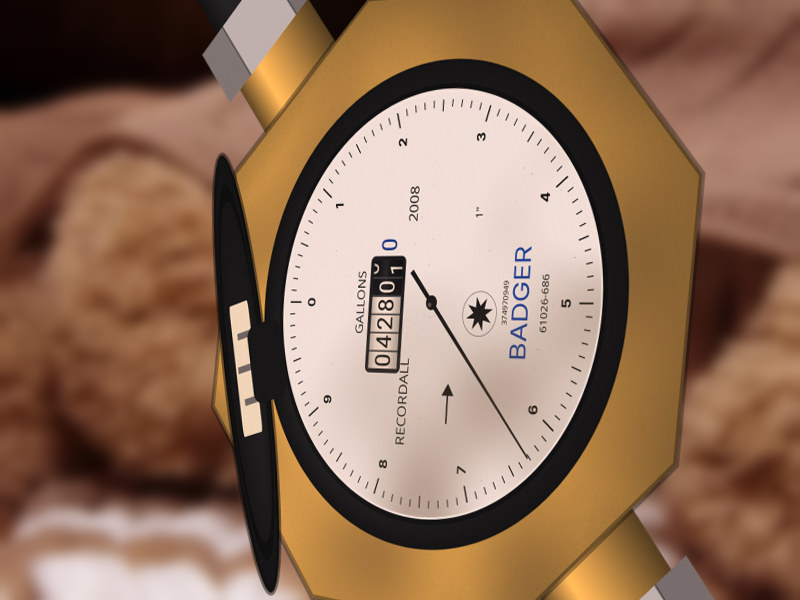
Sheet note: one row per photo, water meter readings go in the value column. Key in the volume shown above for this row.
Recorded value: 428006.3 gal
